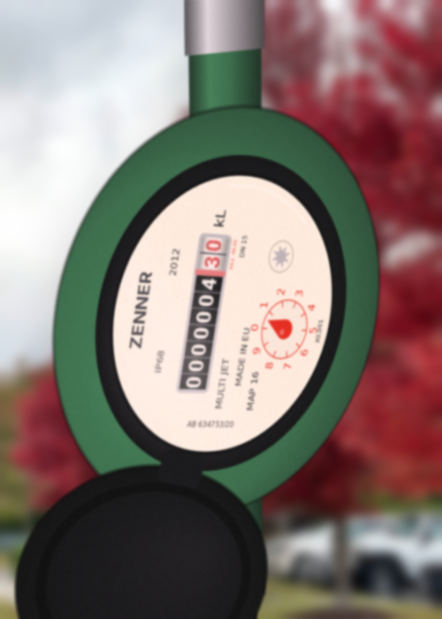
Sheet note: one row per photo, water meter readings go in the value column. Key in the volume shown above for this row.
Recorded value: 4.300 kL
